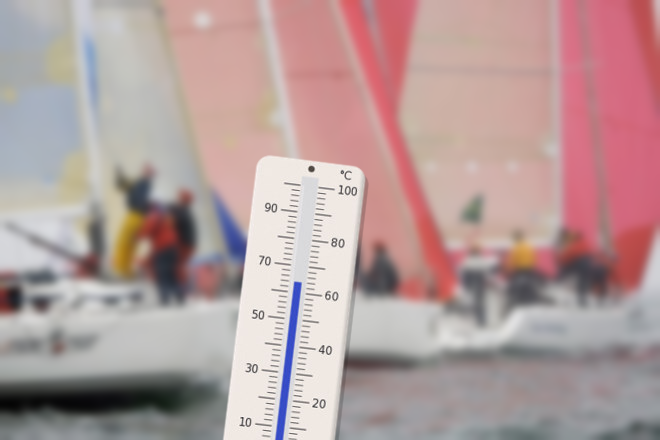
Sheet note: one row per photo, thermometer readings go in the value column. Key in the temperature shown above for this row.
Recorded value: 64 °C
